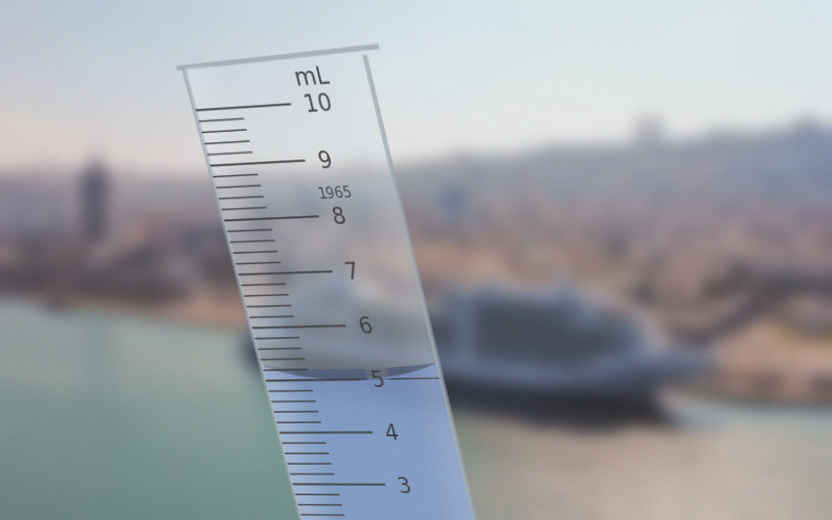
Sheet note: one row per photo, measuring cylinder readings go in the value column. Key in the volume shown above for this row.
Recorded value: 5 mL
